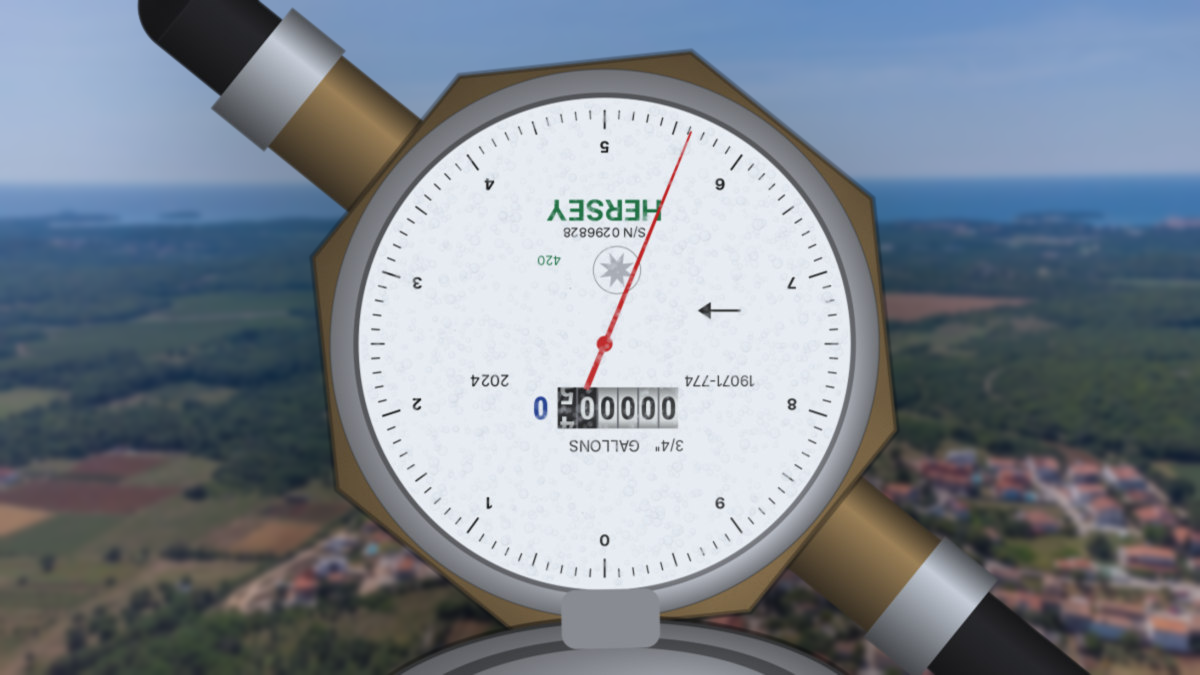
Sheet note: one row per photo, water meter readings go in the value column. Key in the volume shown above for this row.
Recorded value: 45.6 gal
